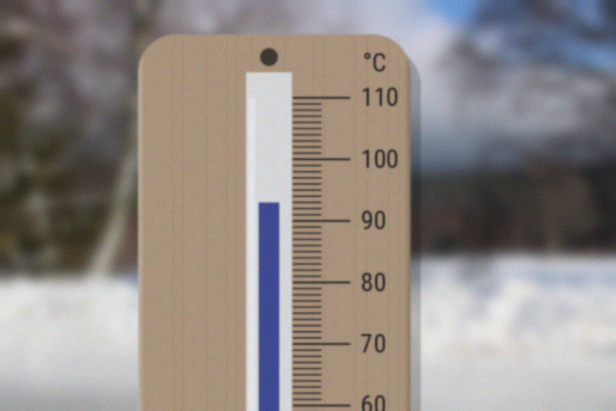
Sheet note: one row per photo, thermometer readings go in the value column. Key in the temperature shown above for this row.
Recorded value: 93 °C
